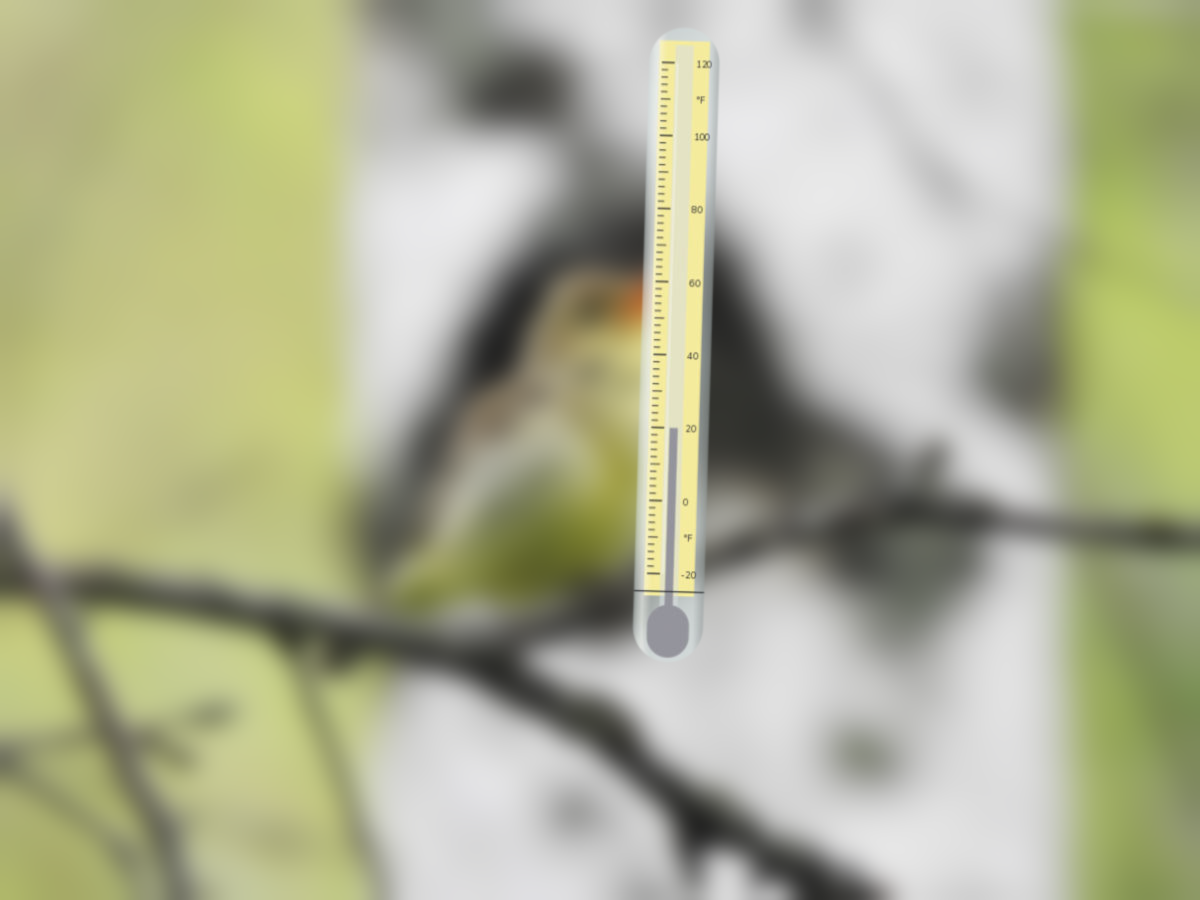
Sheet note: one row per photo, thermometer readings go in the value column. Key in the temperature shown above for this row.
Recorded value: 20 °F
